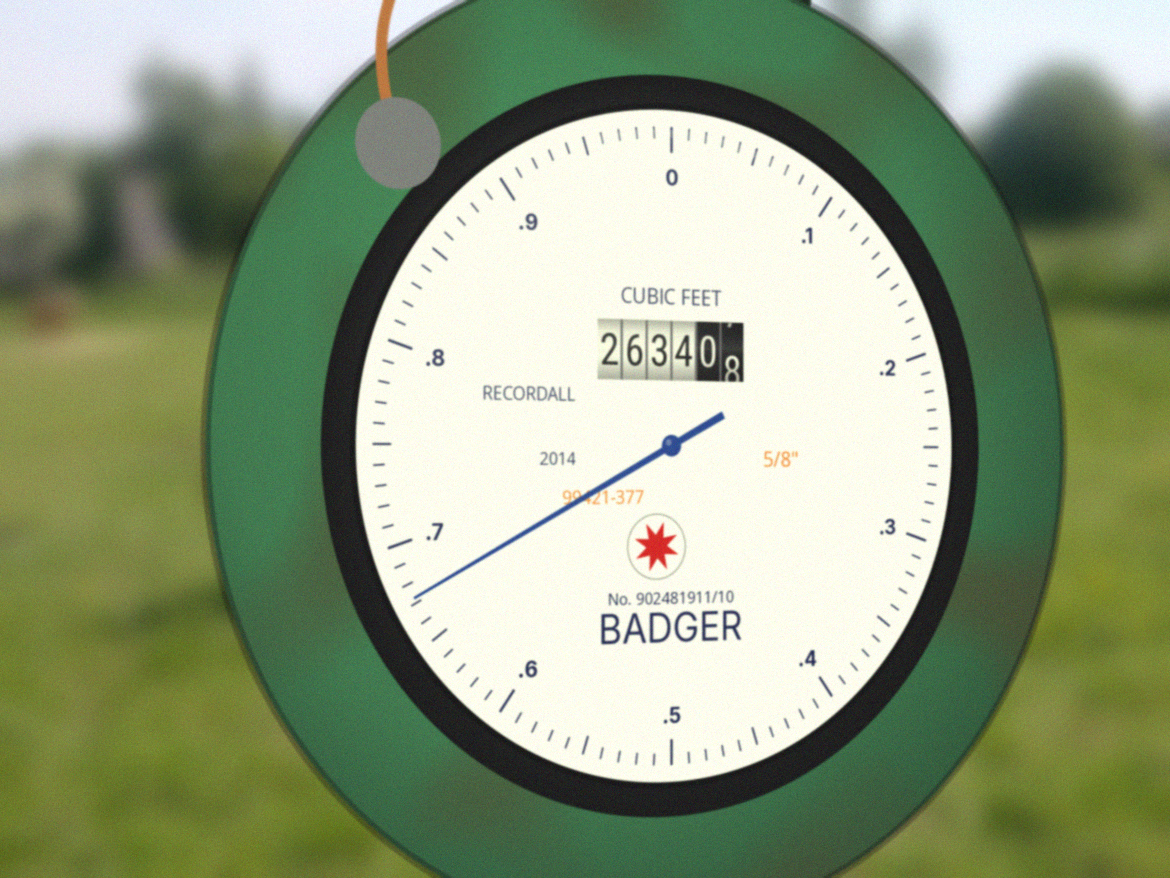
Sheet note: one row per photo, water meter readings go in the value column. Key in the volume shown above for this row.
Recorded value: 263407.67 ft³
